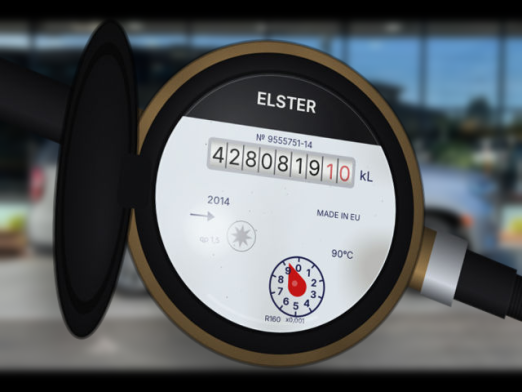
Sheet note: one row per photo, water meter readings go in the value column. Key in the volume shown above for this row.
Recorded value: 4280819.099 kL
